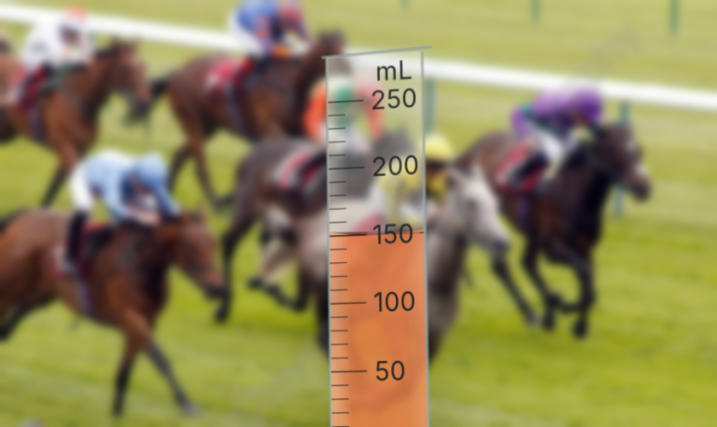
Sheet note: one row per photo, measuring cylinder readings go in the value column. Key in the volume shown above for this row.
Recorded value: 150 mL
